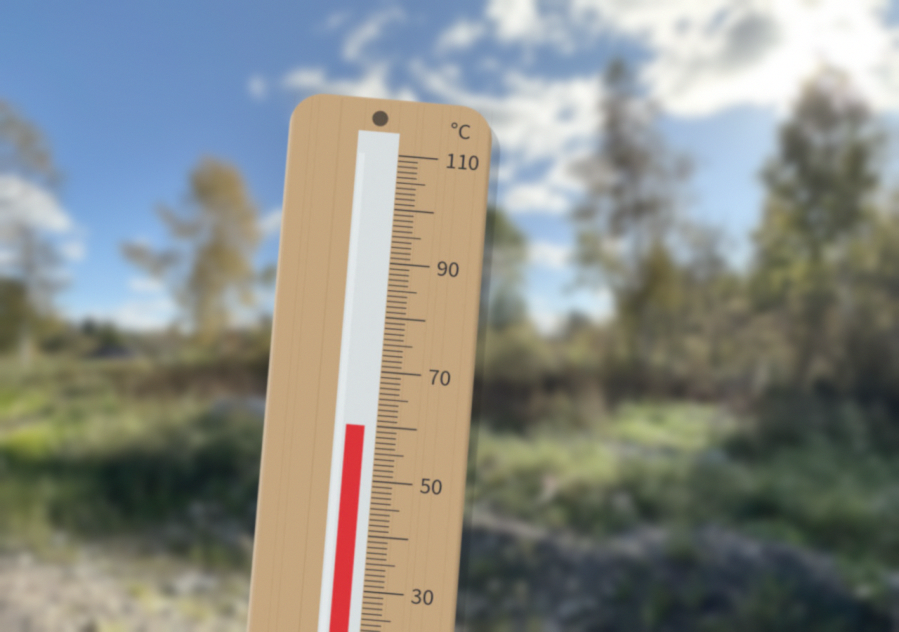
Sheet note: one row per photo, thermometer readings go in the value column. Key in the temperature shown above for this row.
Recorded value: 60 °C
